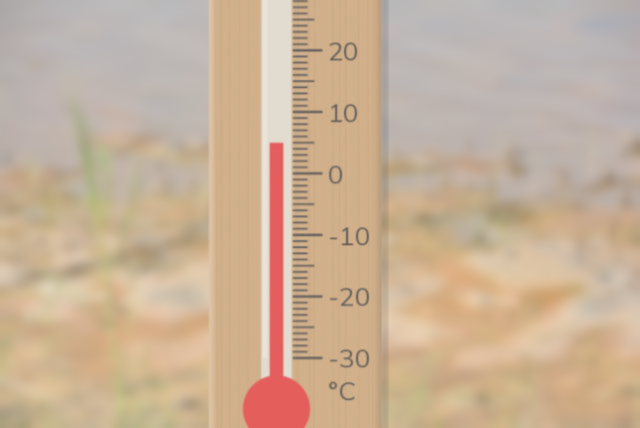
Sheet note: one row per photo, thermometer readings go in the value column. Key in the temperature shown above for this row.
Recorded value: 5 °C
